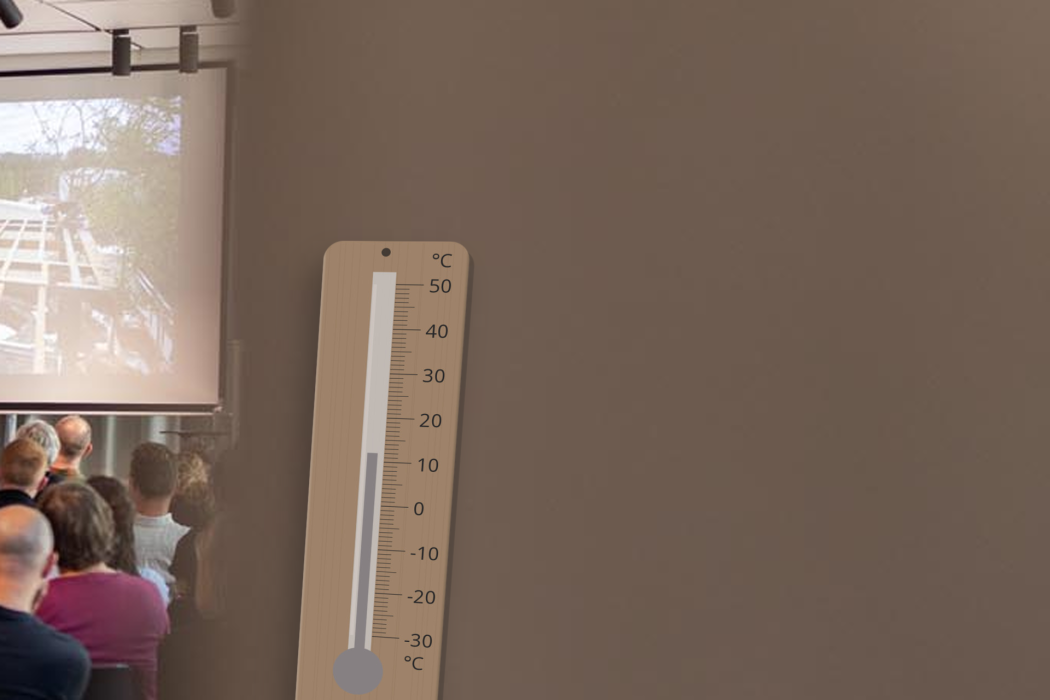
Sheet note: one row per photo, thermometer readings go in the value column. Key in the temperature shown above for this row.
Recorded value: 12 °C
